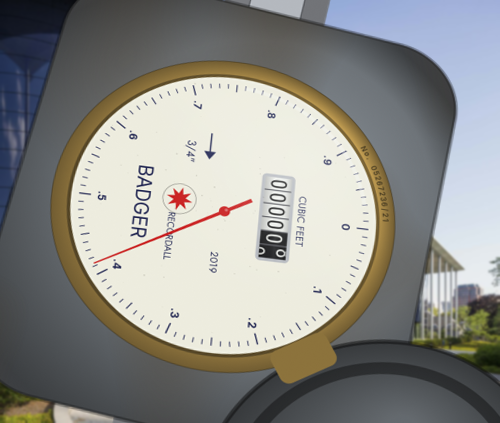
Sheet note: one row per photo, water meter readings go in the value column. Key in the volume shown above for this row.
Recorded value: 8.41 ft³
